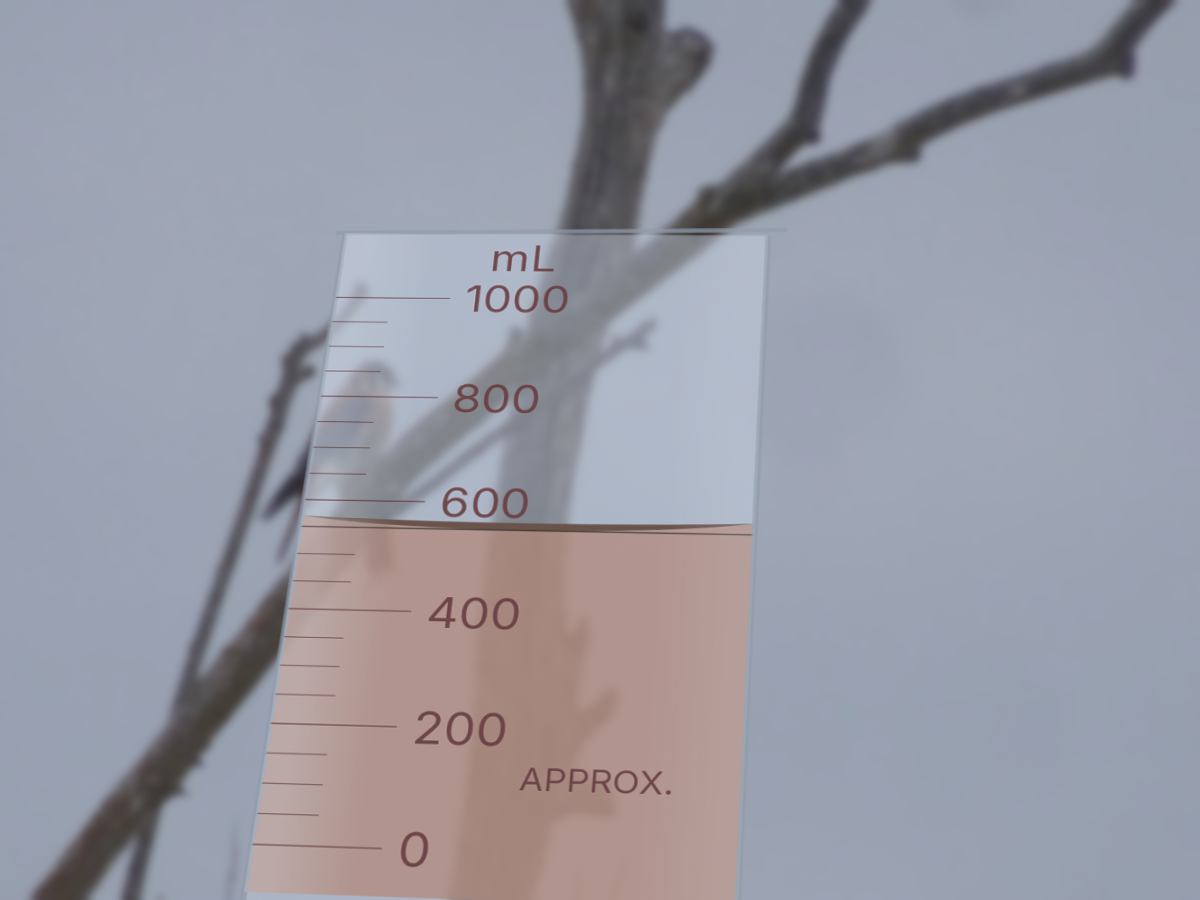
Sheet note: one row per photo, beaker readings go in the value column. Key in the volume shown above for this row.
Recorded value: 550 mL
